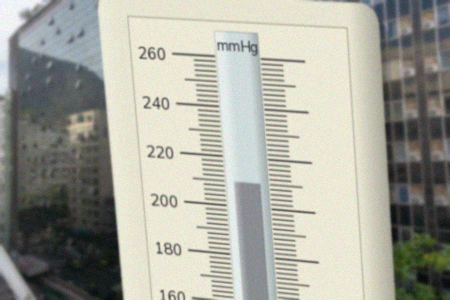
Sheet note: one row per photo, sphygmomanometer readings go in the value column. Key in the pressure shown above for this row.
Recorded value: 210 mmHg
